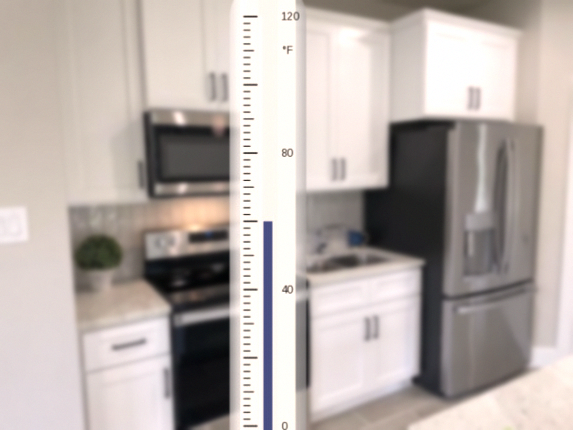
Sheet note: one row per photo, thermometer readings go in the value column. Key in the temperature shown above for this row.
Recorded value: 60 °F
